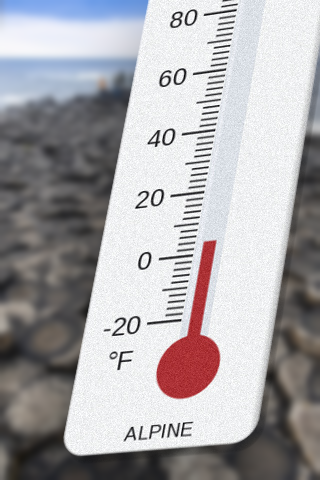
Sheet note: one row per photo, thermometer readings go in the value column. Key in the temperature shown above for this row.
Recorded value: 4 °F
